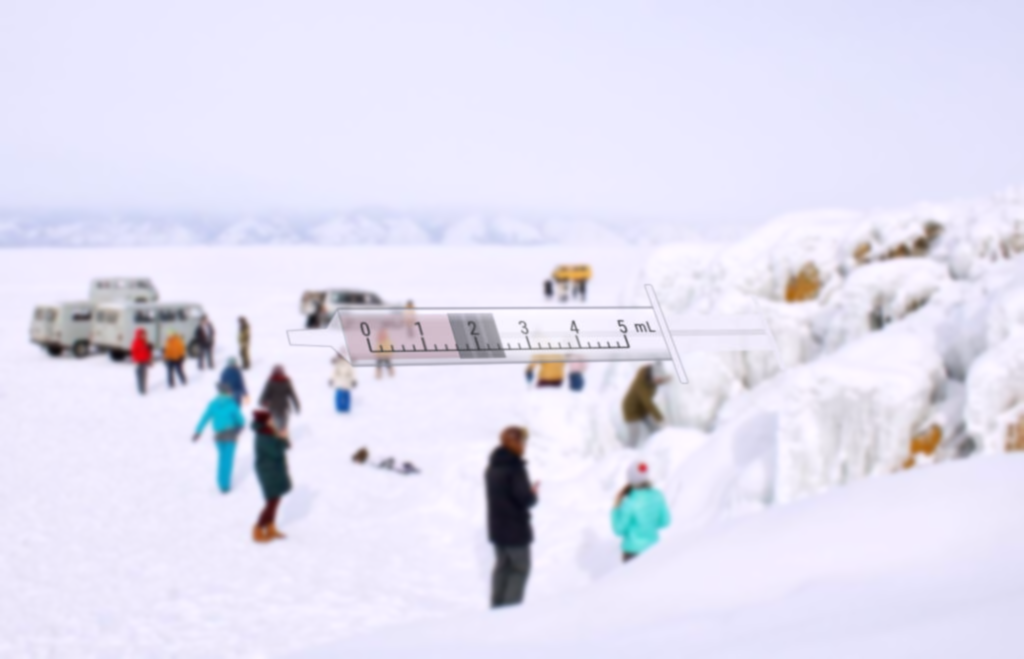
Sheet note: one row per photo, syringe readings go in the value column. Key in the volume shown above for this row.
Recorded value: 1.6 mL
